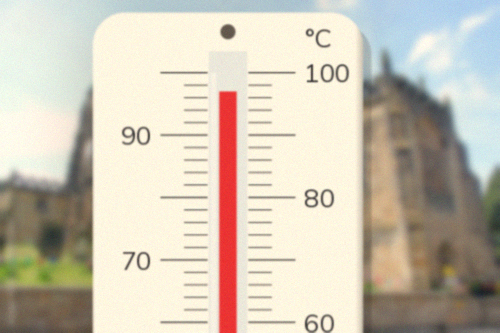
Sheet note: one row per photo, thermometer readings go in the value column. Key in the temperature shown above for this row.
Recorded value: 97 °C
